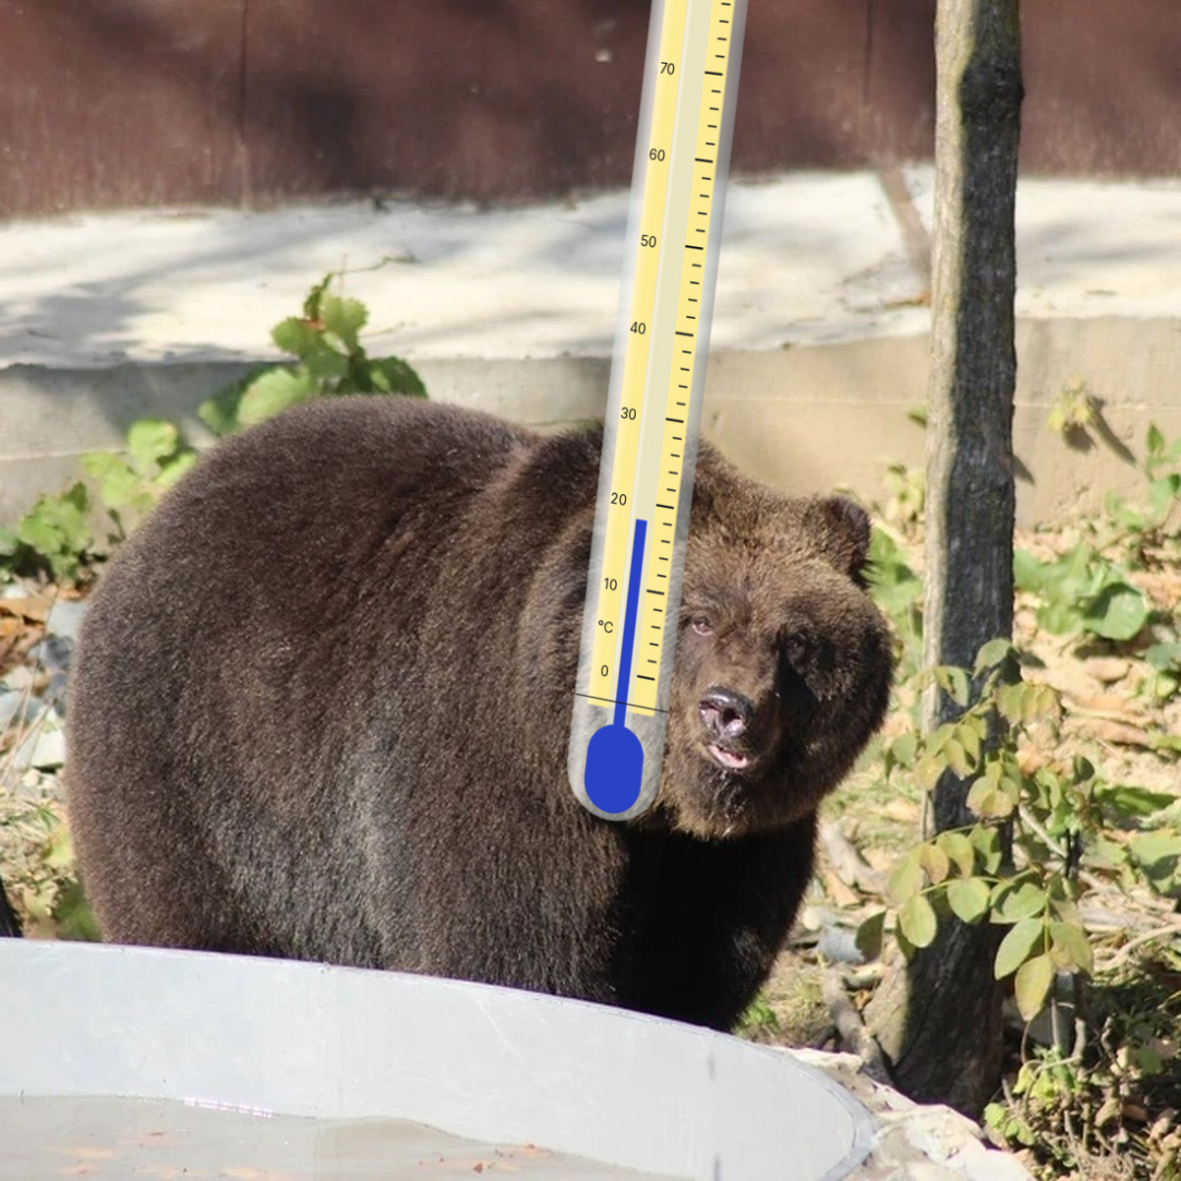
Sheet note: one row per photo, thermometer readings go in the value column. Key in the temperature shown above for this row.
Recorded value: 18 °C
